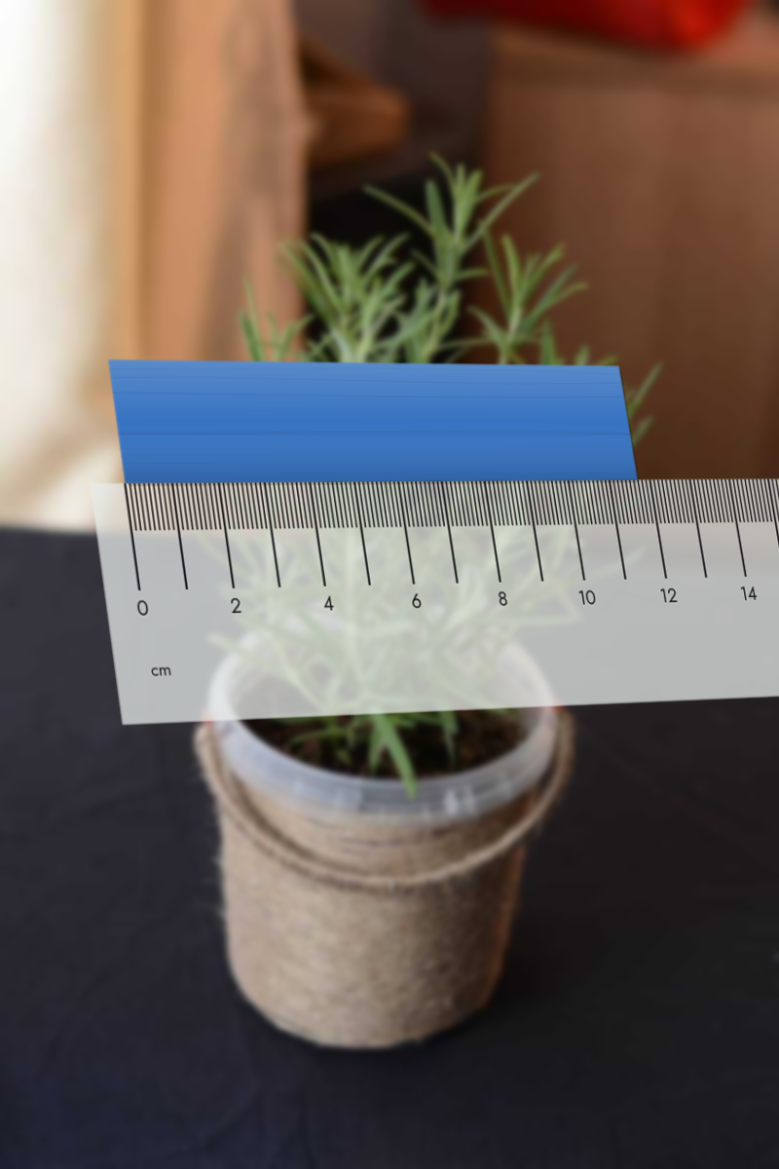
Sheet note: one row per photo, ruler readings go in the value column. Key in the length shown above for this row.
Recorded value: 11.7 cm
